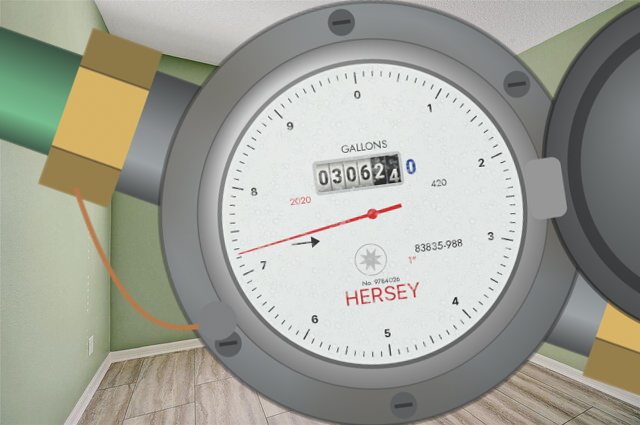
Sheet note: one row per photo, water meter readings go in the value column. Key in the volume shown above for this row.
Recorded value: 306237.2 gal
